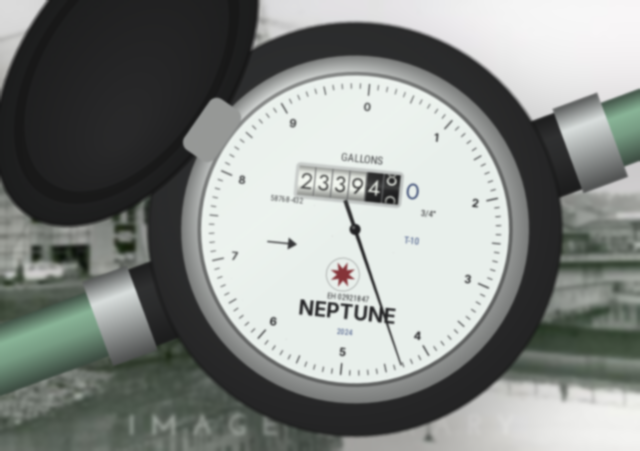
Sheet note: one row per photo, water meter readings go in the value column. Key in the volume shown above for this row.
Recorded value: 2339484.3 gal
